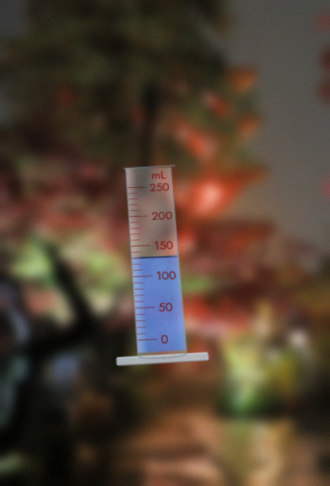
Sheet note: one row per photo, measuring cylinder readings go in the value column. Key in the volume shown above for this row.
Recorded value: 130 mL
